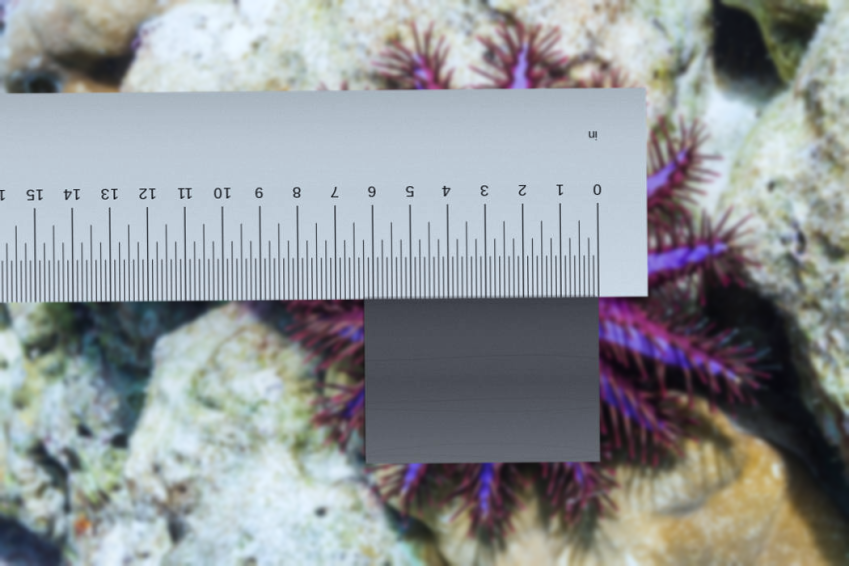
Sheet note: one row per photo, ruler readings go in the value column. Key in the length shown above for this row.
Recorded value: 6.25 in
